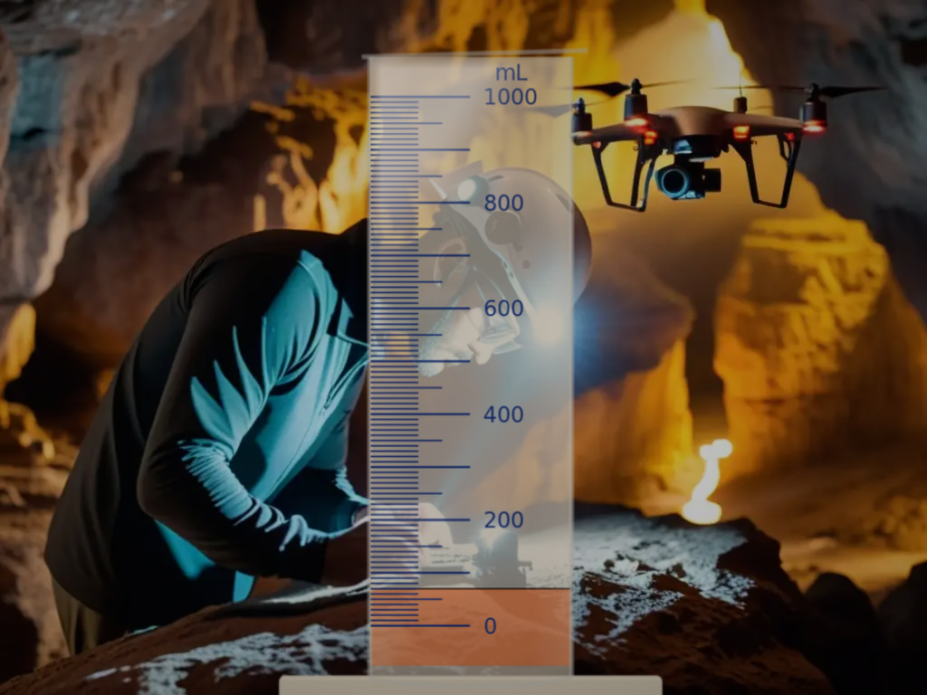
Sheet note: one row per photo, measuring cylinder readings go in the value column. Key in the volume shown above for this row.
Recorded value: 70 mL
